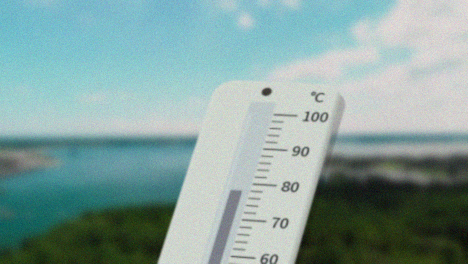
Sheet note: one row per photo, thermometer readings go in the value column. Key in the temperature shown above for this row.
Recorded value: 78 °C
